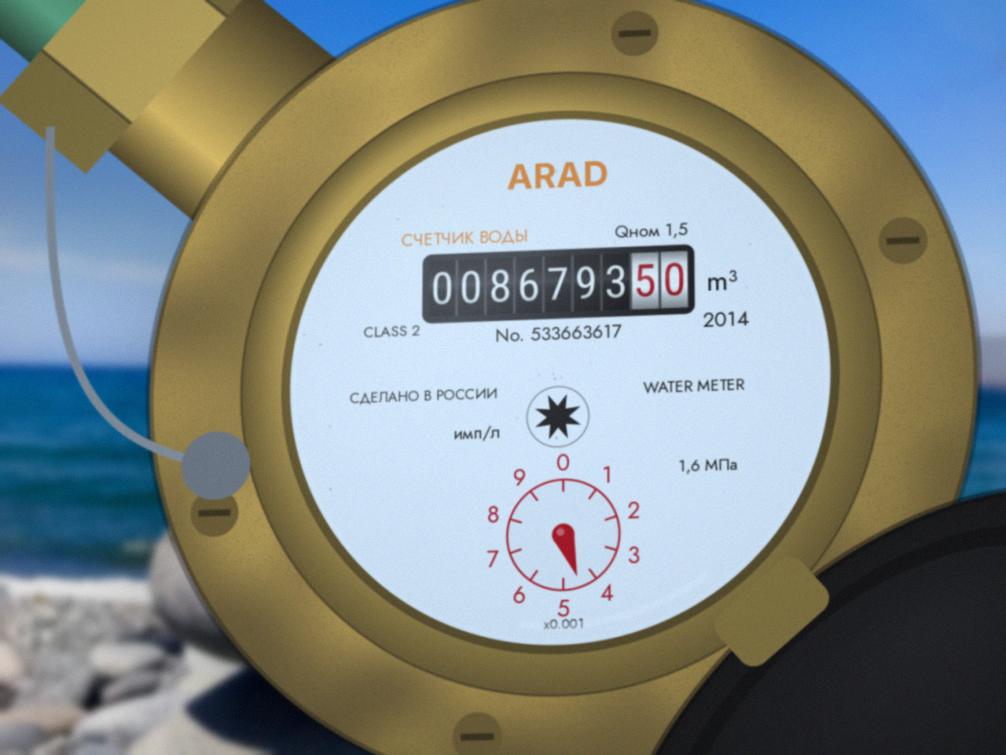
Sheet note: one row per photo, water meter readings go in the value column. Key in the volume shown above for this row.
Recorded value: 86793.504 m³
